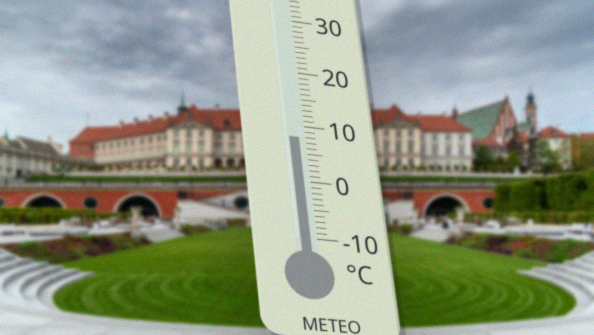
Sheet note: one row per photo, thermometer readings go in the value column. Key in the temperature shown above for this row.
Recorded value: 8 °C
